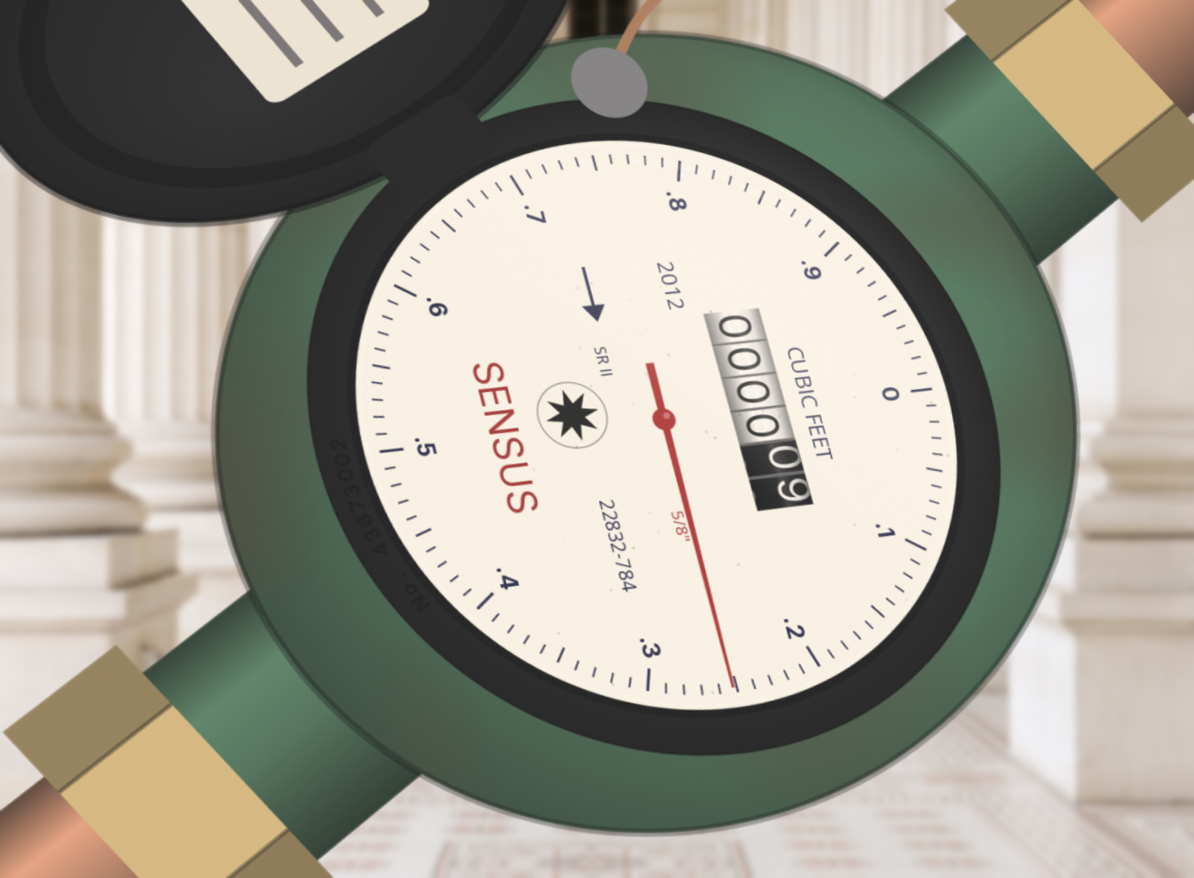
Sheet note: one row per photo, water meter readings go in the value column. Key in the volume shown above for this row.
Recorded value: 9.25 ft³
